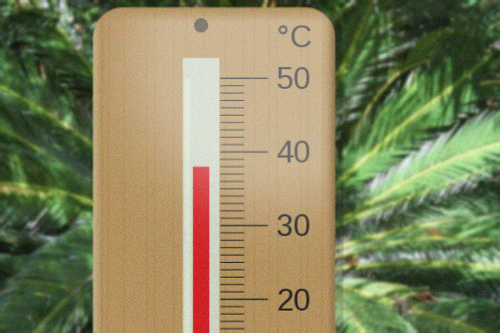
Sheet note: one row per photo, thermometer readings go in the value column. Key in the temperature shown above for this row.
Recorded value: 38 °C
